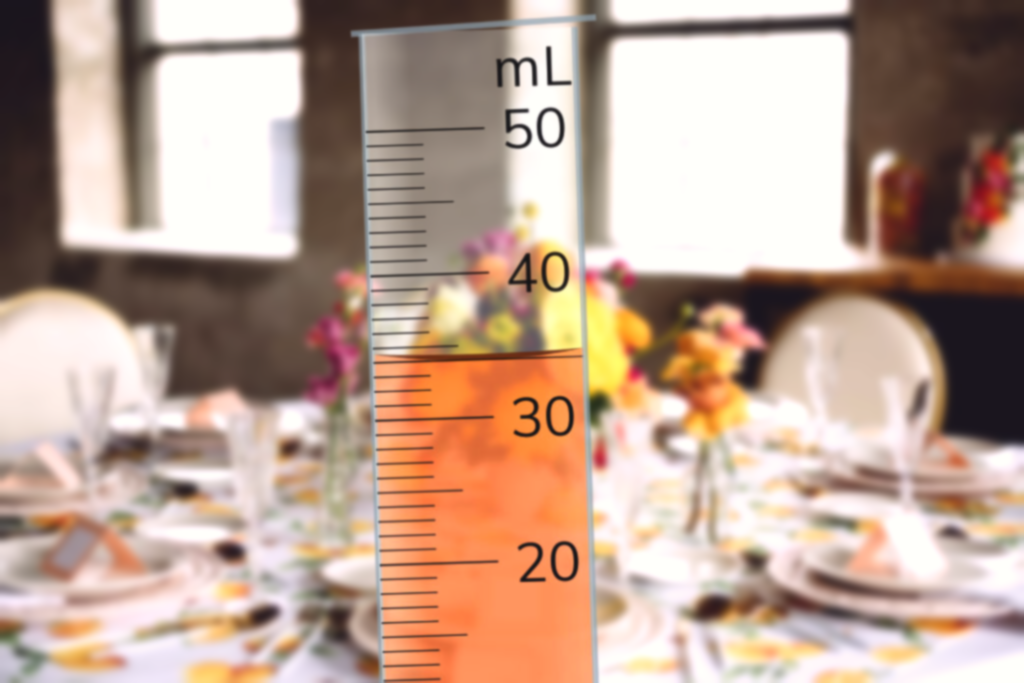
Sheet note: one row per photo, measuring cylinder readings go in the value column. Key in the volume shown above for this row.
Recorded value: 34 mL
